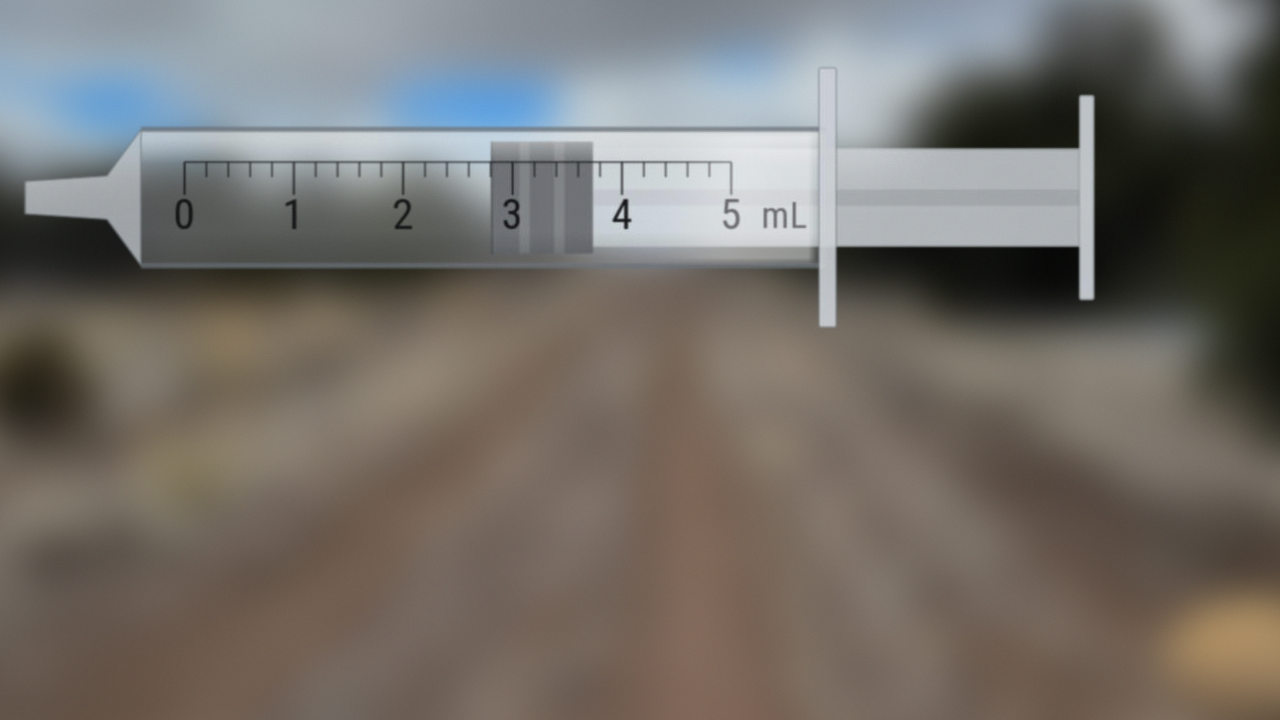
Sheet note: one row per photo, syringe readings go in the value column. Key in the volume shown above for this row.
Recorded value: 2.8 mL
